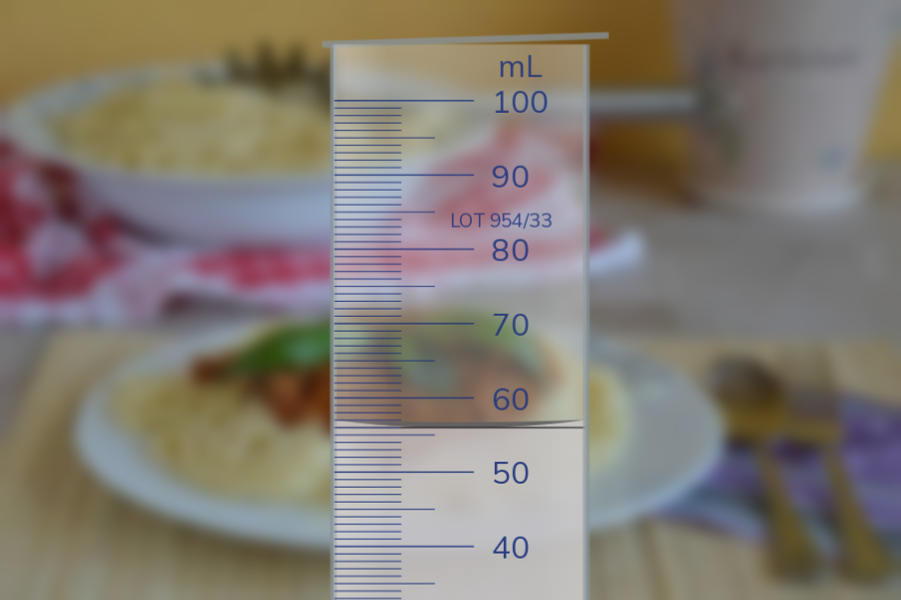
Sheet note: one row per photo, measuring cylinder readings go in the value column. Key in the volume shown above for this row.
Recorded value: 56 mL
